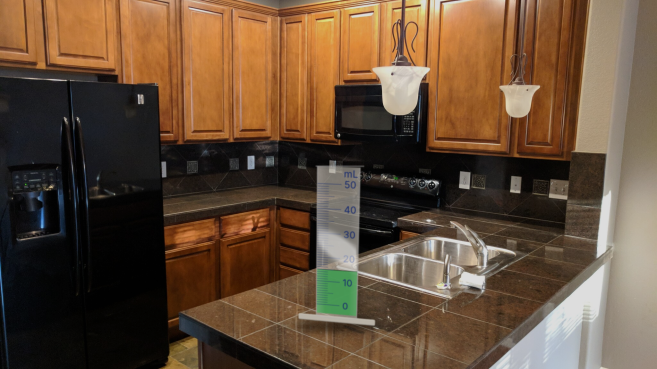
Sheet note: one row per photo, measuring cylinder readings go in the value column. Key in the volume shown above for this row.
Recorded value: 15 mL
